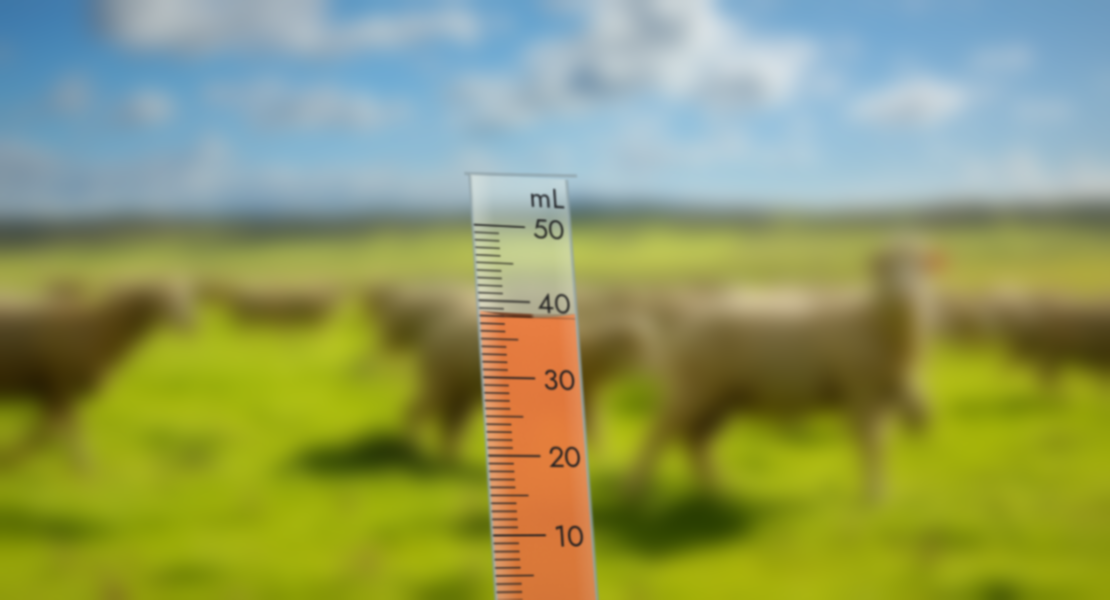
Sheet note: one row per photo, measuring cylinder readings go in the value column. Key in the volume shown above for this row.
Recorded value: 38 mL
